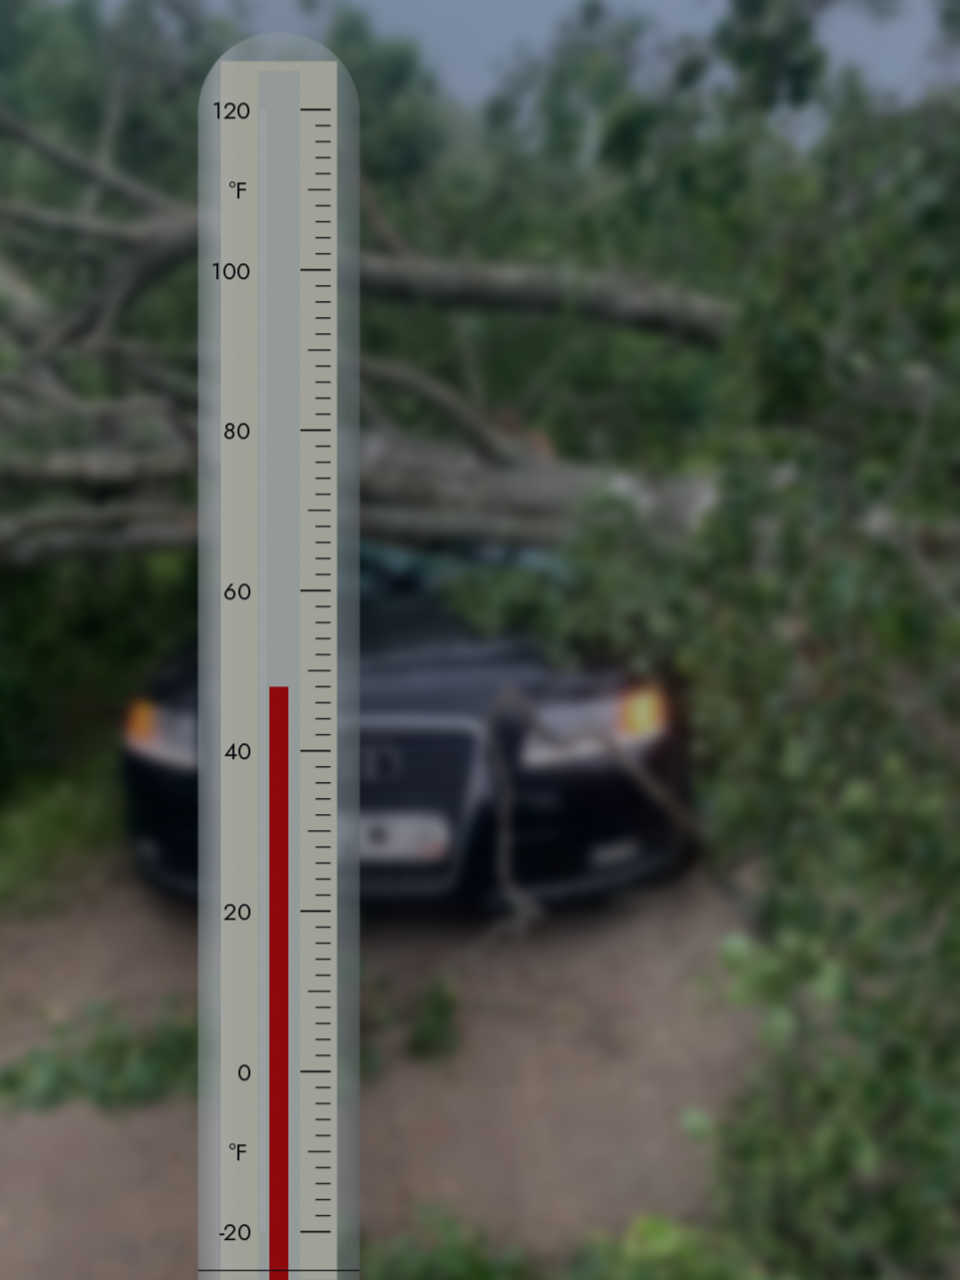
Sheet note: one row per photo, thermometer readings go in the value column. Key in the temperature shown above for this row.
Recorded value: 48 °F
